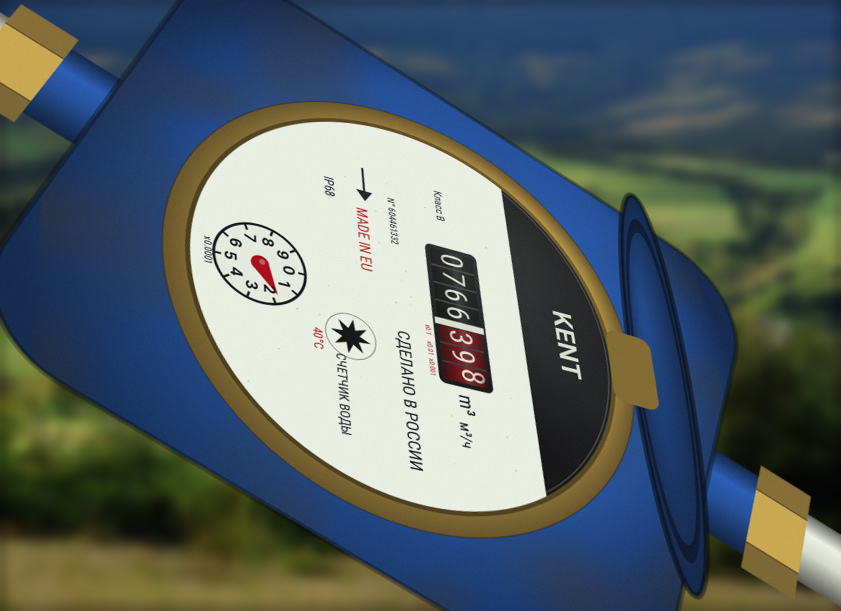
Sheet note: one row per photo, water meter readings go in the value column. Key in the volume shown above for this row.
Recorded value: 766.3981 m³
